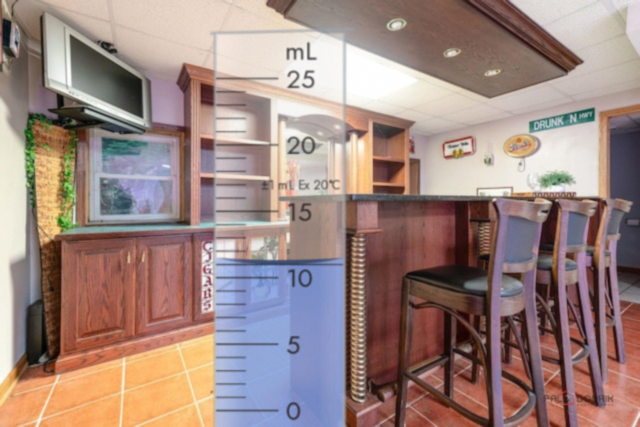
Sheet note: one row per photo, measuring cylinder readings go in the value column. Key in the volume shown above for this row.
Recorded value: 11 mL
